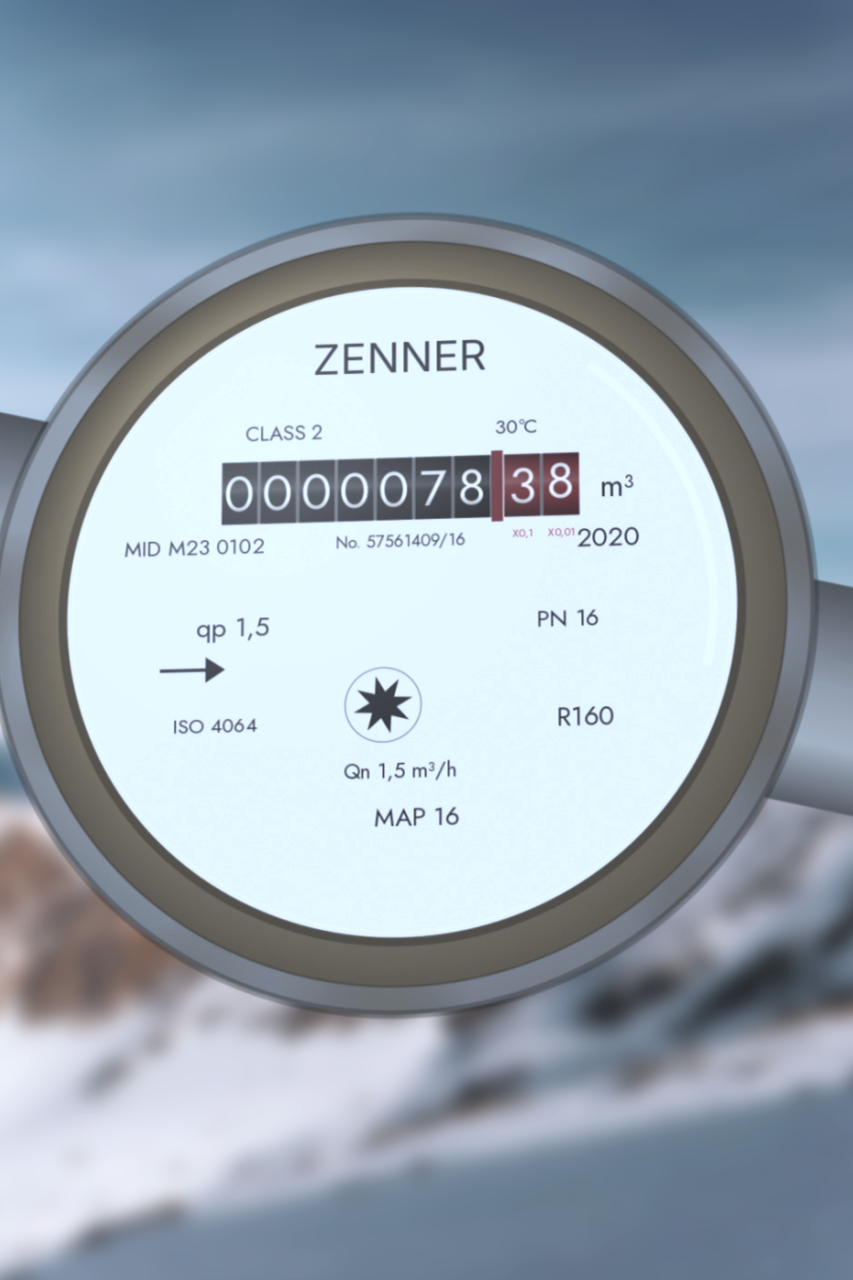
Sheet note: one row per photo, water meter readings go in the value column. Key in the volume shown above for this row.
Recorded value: 78.38 m³
